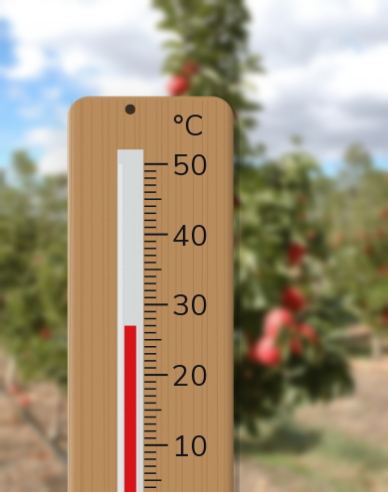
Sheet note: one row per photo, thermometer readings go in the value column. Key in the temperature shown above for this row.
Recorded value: 27 °C
